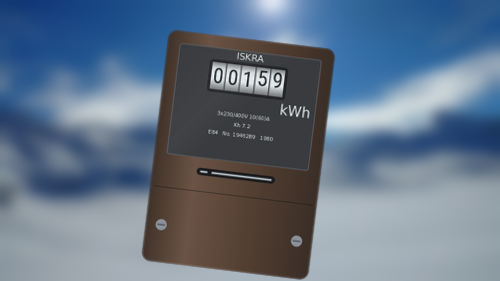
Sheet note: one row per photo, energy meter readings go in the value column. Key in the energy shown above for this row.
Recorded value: 159 kWh
